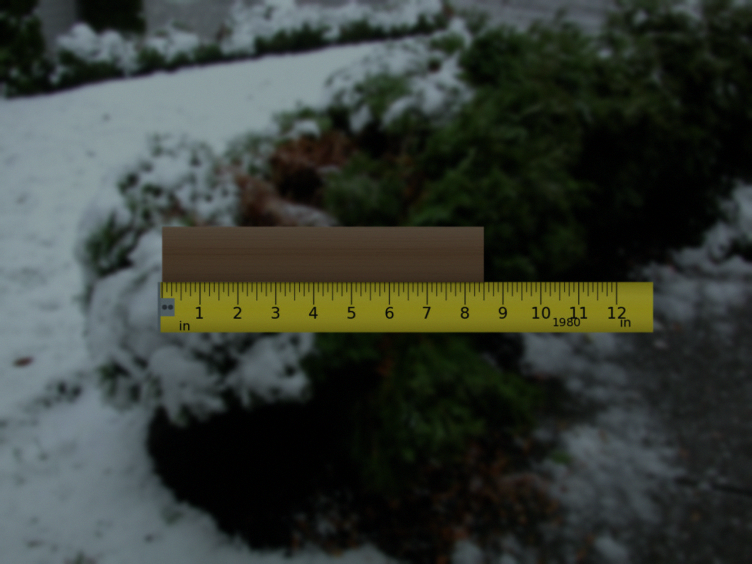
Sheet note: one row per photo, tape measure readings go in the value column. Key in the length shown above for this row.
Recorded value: 8.5 in
